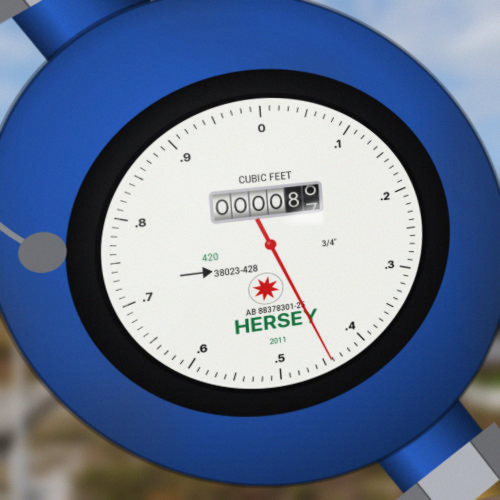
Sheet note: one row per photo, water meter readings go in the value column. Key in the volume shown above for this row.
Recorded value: 86.44 ft³
